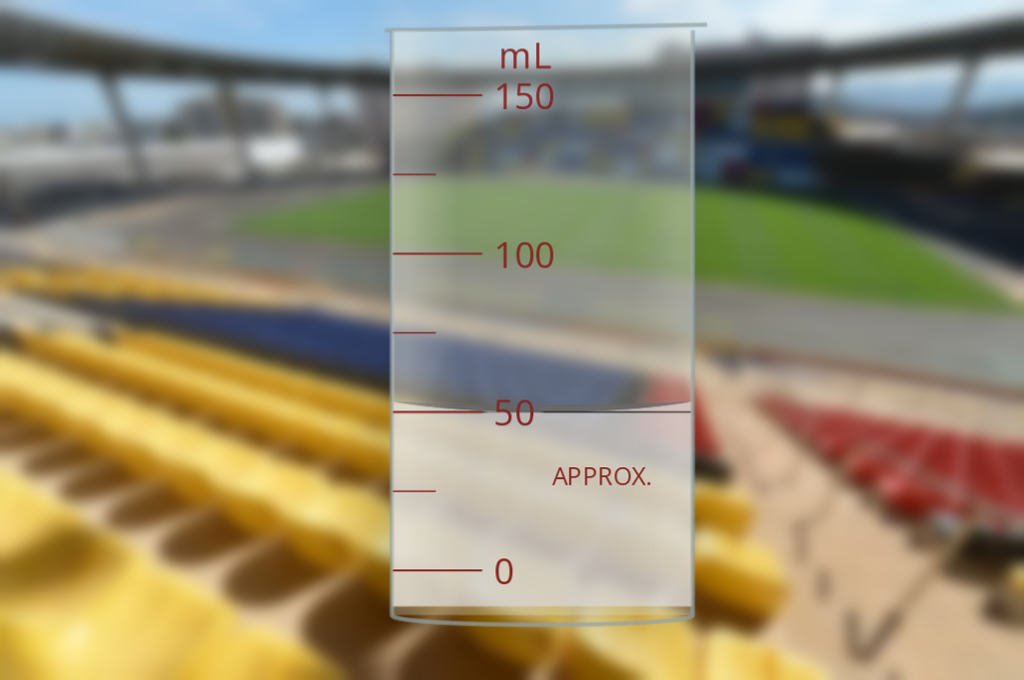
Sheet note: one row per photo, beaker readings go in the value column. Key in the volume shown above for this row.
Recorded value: 50 mL
